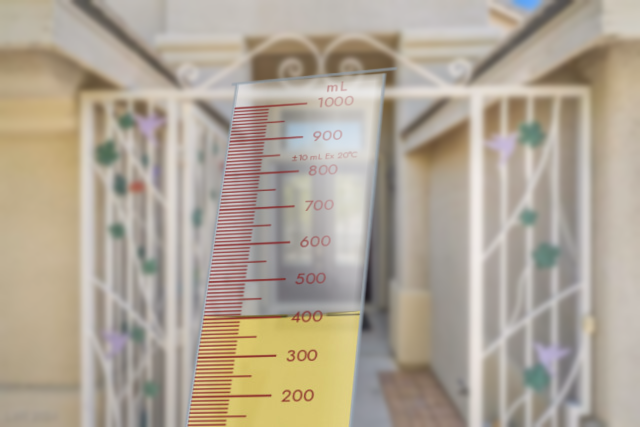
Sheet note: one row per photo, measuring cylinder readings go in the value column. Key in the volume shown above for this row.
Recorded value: 400 mL
